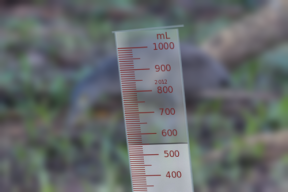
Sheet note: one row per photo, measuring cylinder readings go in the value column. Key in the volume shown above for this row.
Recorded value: 550 mL
